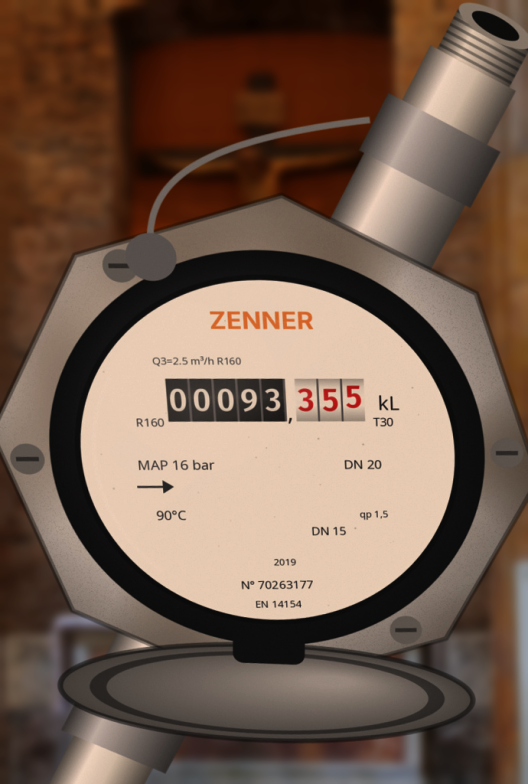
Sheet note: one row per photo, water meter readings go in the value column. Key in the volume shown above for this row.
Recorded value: 93.355 kL
